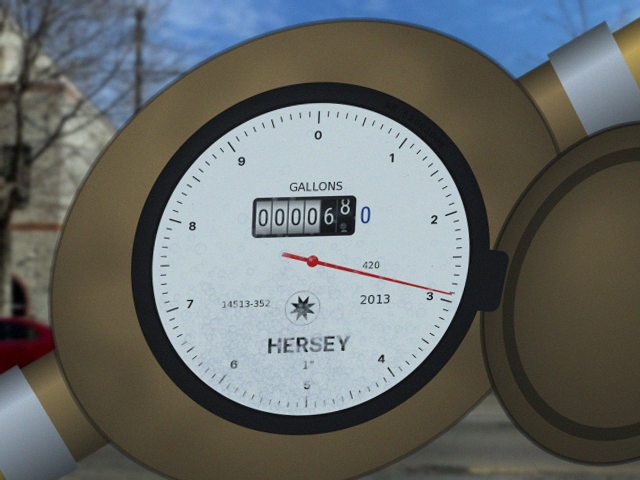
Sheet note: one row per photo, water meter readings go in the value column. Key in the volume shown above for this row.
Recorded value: 682.9 gal
